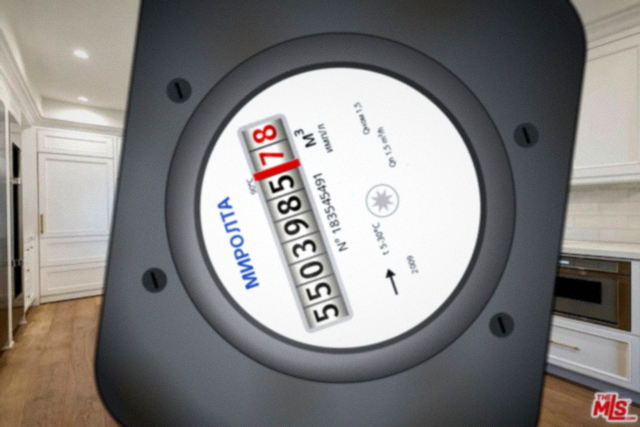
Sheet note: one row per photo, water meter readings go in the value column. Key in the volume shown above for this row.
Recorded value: 5503985.78 m³
